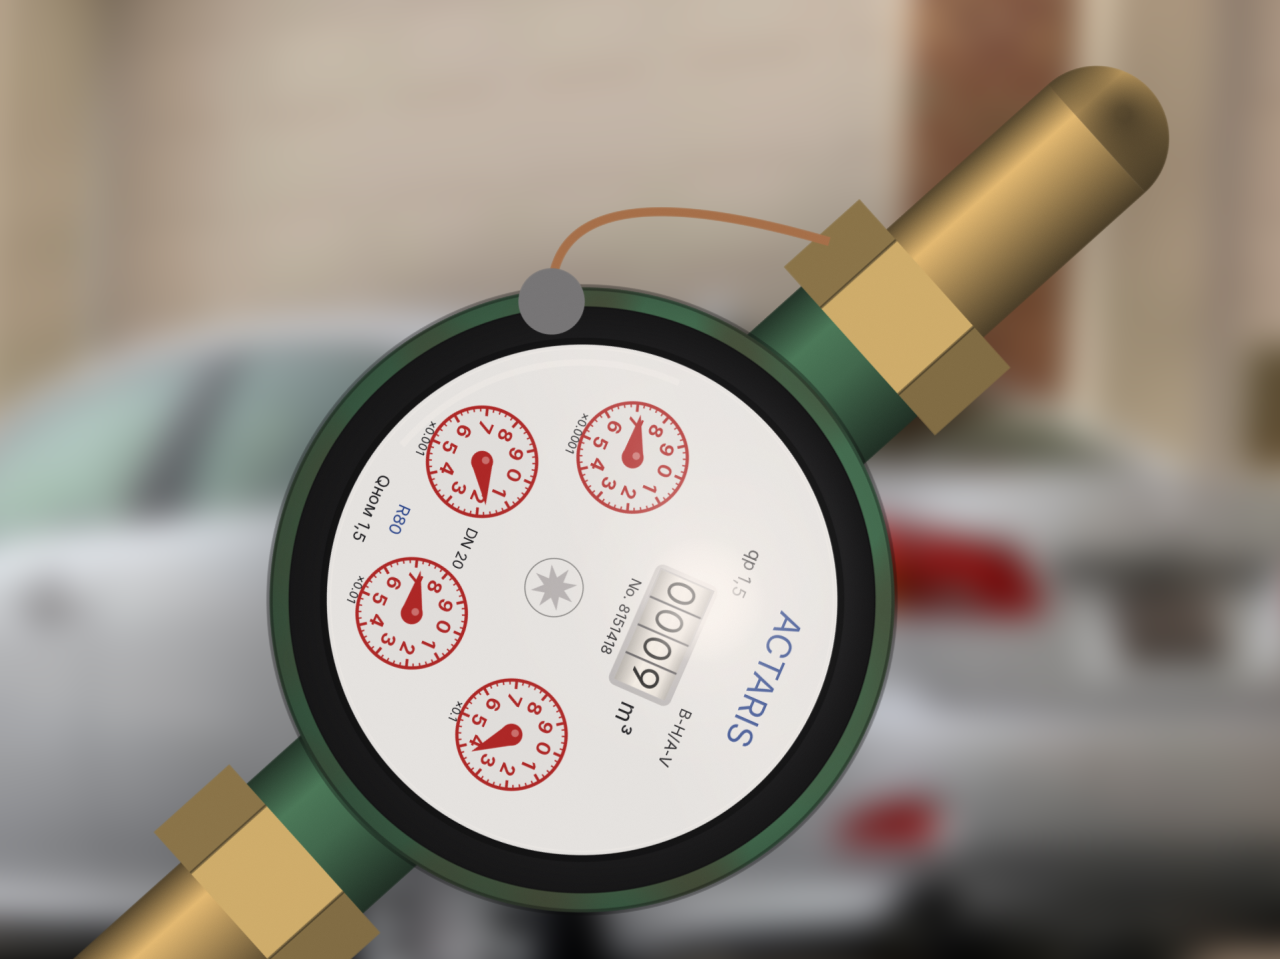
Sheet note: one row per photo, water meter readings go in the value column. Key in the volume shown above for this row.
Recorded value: 9.3717 m³
